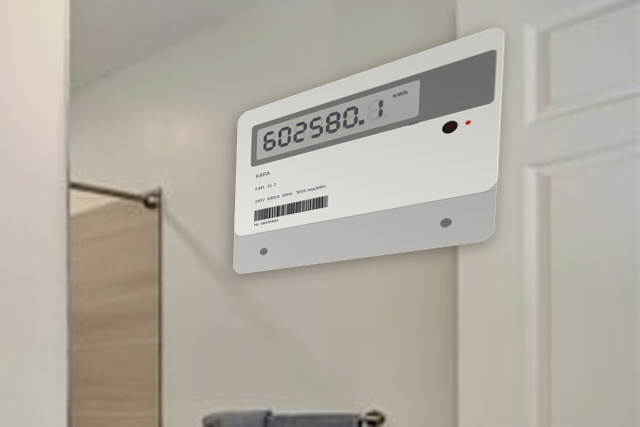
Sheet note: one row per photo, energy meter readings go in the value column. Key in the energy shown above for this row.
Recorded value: 602580.1 kWh
